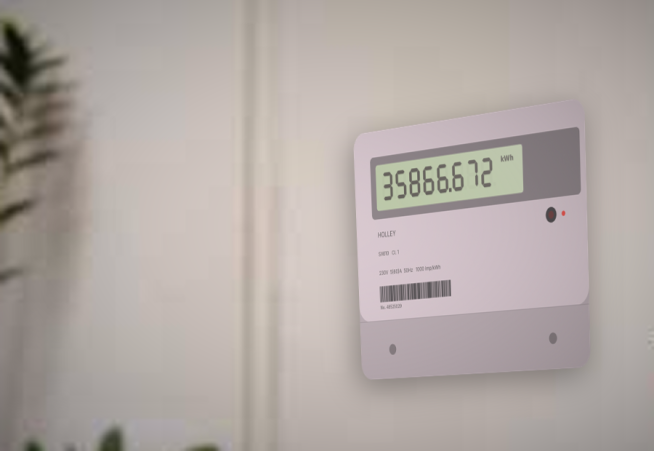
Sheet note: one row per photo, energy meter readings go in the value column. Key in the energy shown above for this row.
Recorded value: 35866.672 kWh
